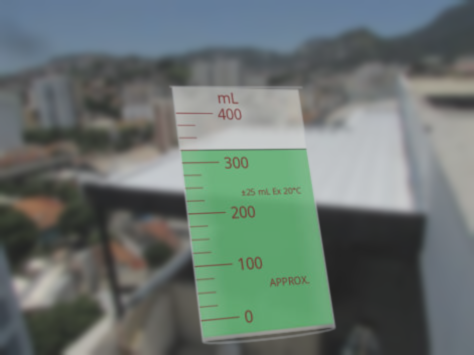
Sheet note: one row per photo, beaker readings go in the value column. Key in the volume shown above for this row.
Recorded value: 325 mL
